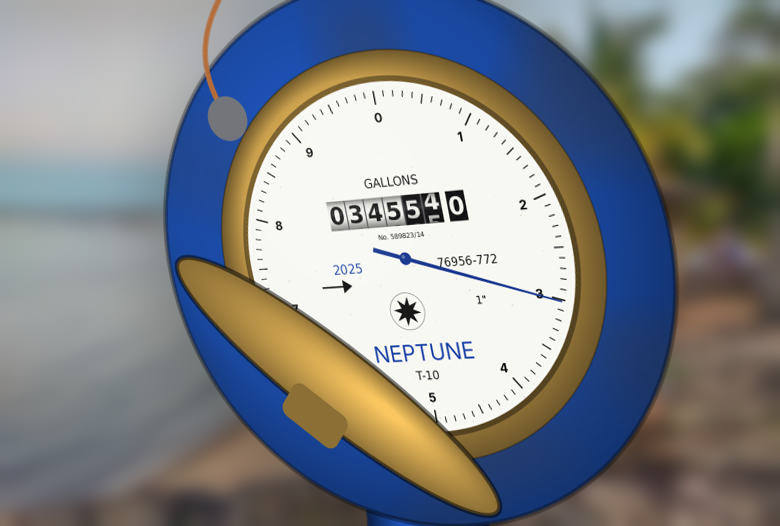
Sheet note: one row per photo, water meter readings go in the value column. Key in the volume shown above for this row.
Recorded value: 345543.0 gal
